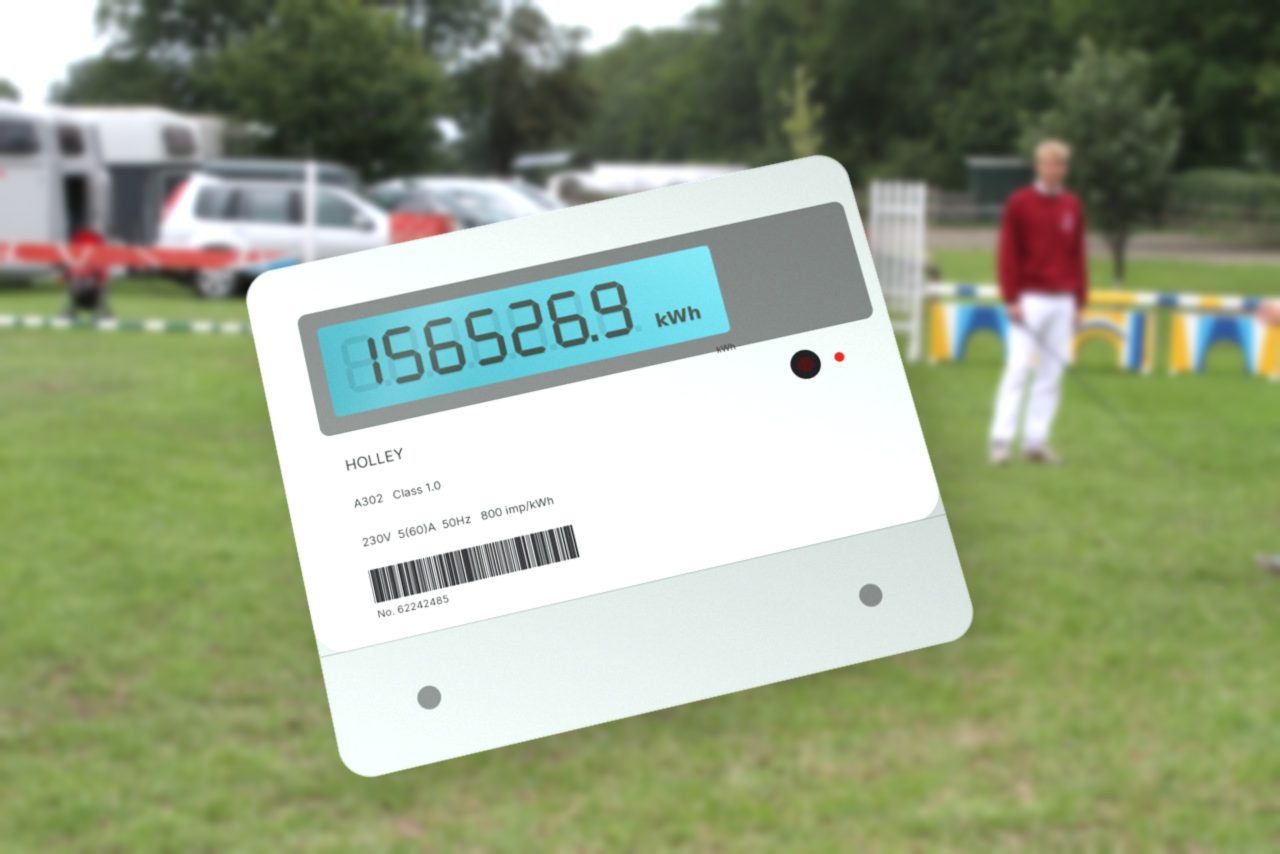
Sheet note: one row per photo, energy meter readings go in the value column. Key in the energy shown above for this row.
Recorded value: 156526.9 kWh
